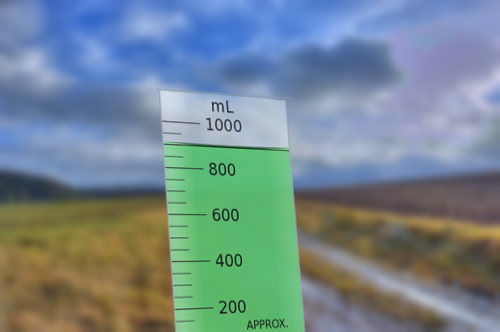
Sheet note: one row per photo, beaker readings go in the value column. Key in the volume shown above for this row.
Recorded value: 900 mL
